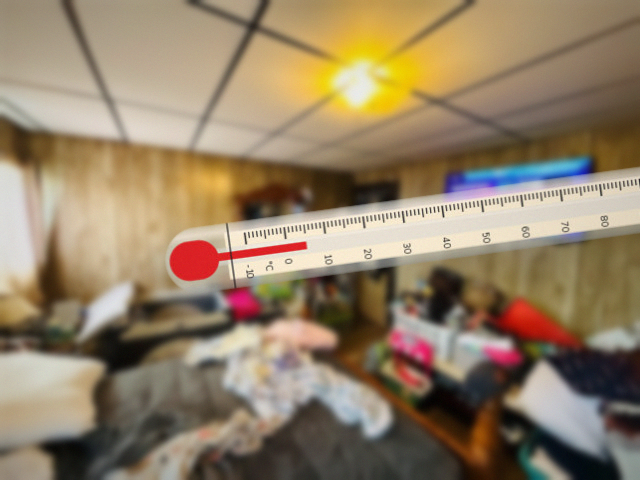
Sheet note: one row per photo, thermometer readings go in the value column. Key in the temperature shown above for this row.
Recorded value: 5 °C
